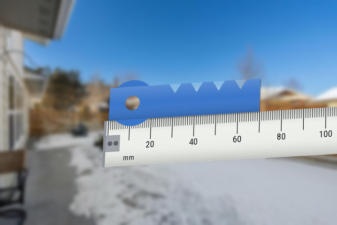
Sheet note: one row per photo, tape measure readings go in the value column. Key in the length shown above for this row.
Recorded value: 70 mm
